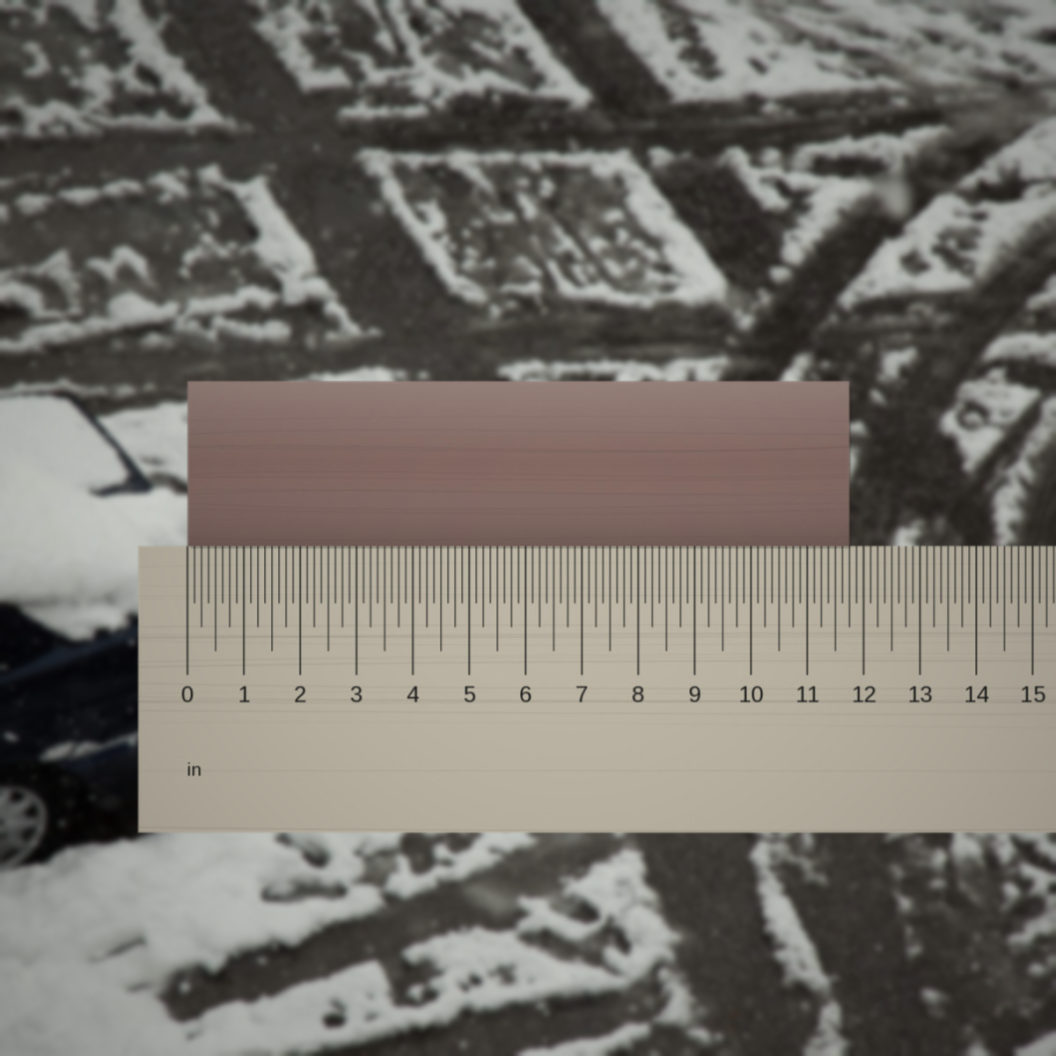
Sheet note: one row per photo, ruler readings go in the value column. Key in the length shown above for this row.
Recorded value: 11.75 in
